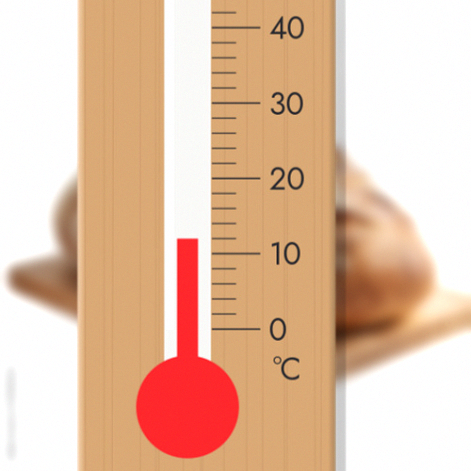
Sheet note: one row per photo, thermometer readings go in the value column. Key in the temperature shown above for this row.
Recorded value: 12 °C
